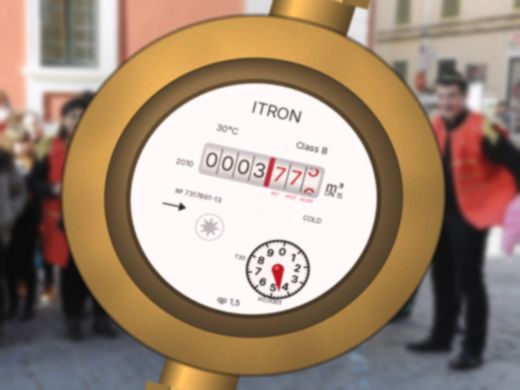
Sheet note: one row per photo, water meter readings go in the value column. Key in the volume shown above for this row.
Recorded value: 3.7754 m³
